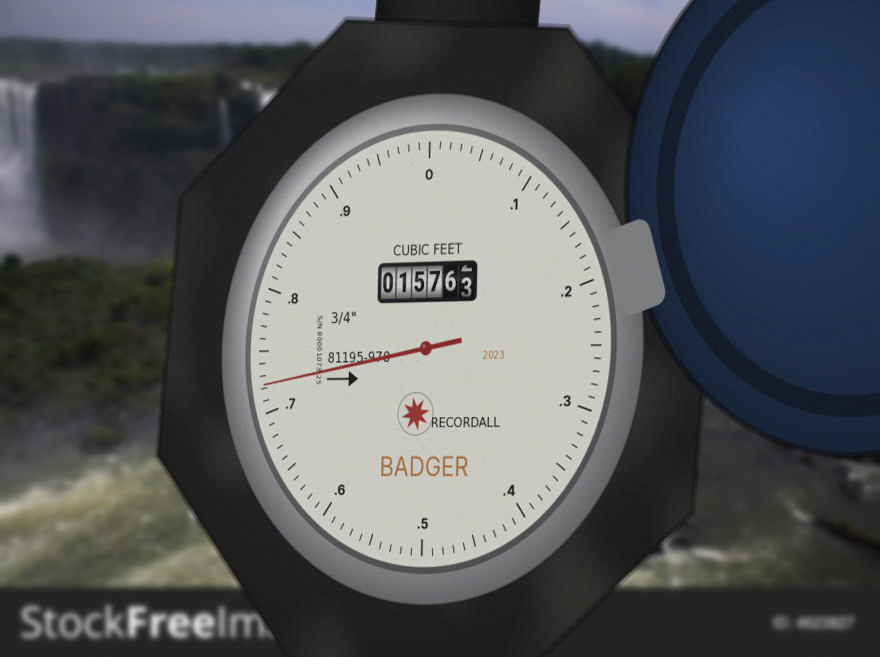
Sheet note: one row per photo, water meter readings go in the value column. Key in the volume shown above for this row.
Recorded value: 15762.72 ft³
